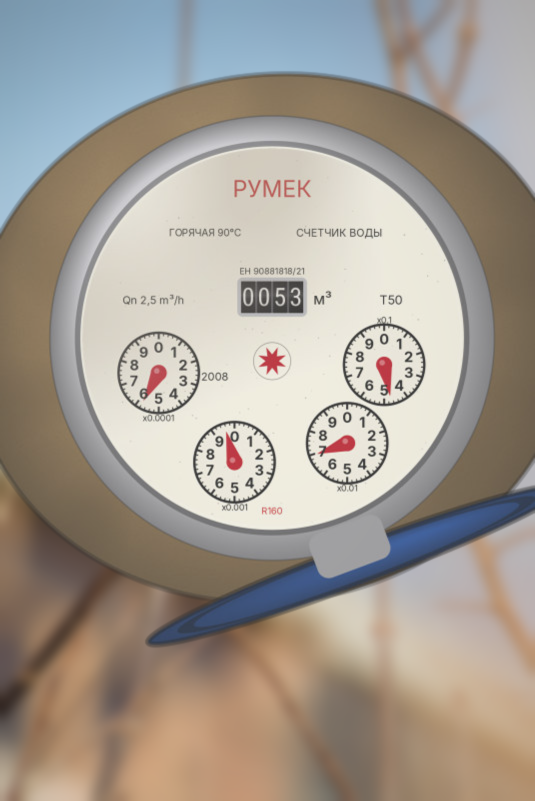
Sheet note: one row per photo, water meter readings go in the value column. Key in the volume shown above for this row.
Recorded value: 53.4695 m³
